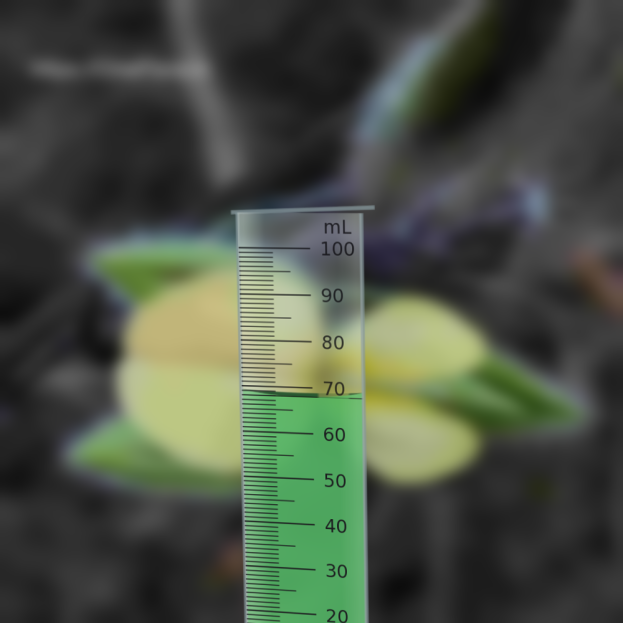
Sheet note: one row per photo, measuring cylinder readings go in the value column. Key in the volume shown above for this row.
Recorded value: 68 mL
